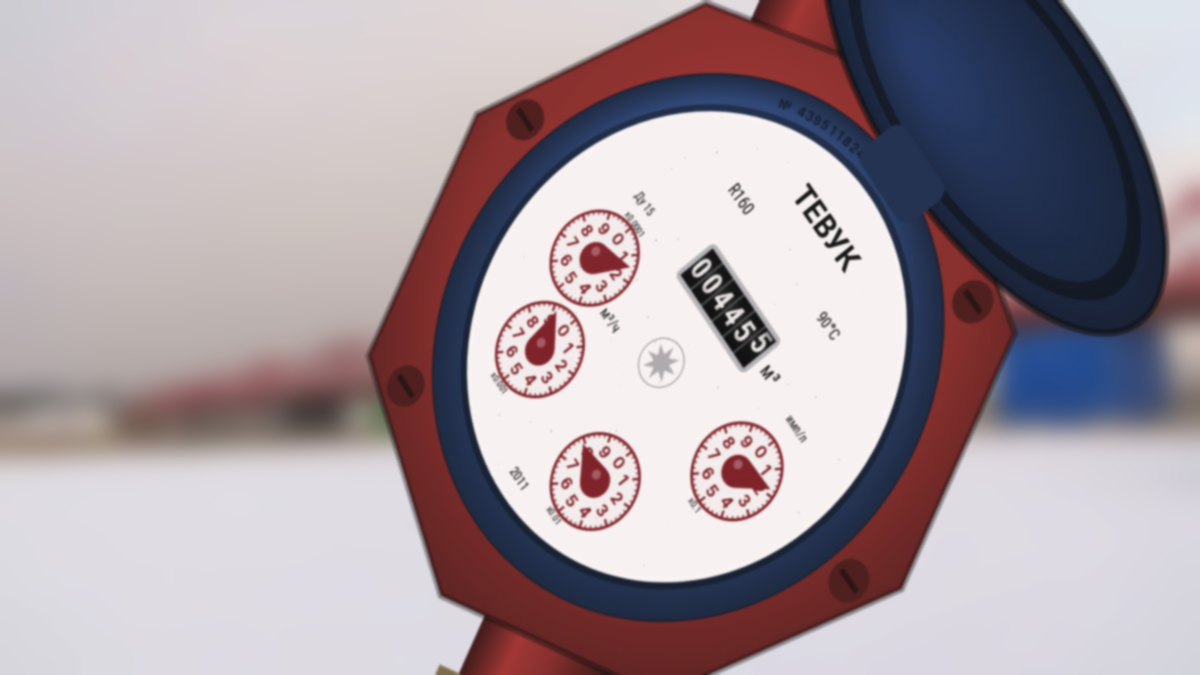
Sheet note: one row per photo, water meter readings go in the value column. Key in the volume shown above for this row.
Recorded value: 4455.1791 m³
